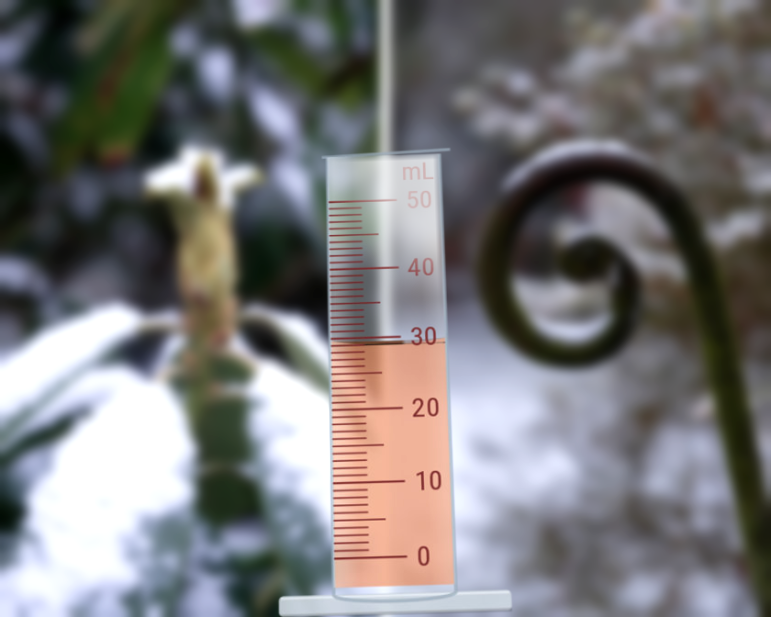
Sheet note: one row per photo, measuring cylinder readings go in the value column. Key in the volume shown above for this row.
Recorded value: 29 mL
